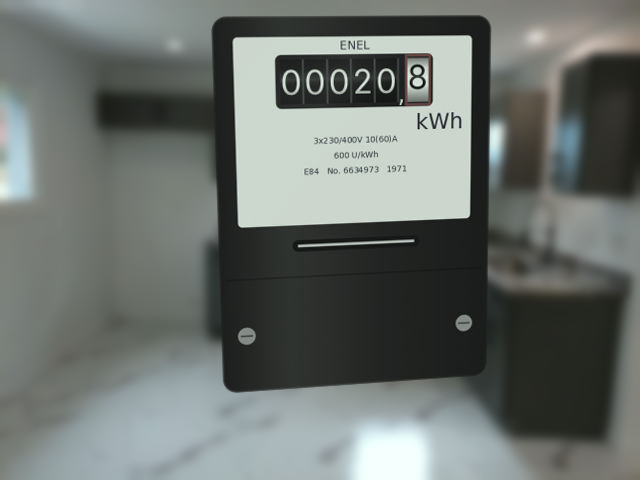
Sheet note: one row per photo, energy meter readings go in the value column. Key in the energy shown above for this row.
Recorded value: 20.8 kWh
